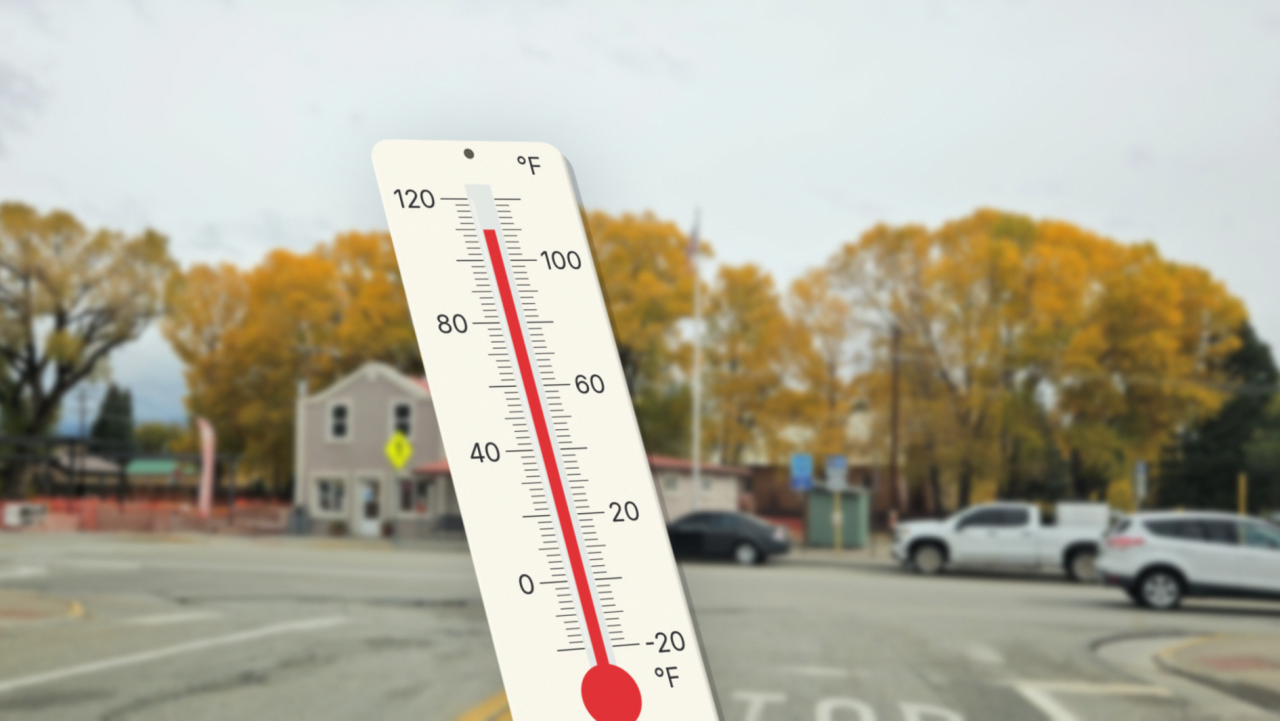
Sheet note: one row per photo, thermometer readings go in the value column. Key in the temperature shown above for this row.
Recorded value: 110 °F
